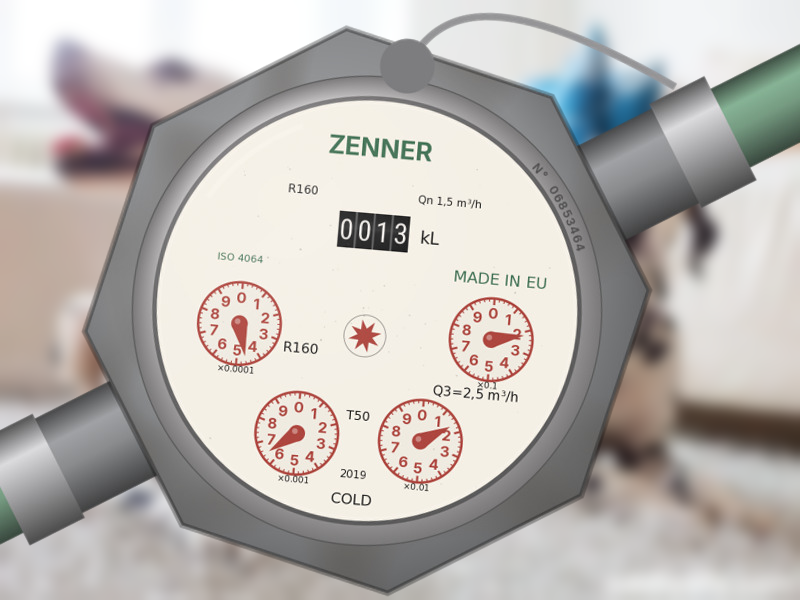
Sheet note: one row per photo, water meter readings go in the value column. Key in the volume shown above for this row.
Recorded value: 13.2164 kL
